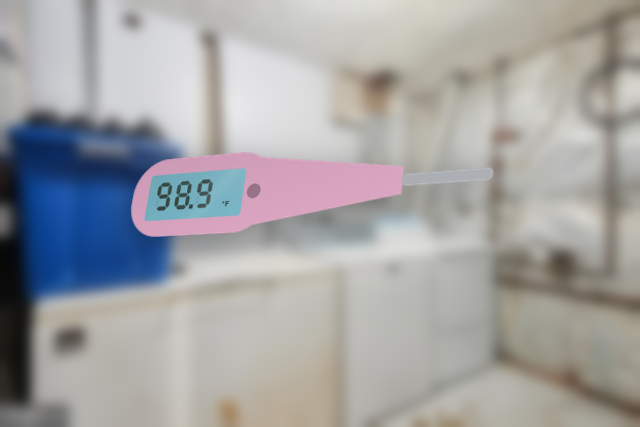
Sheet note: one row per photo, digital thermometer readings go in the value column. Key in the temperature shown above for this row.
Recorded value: 98.9 °F
